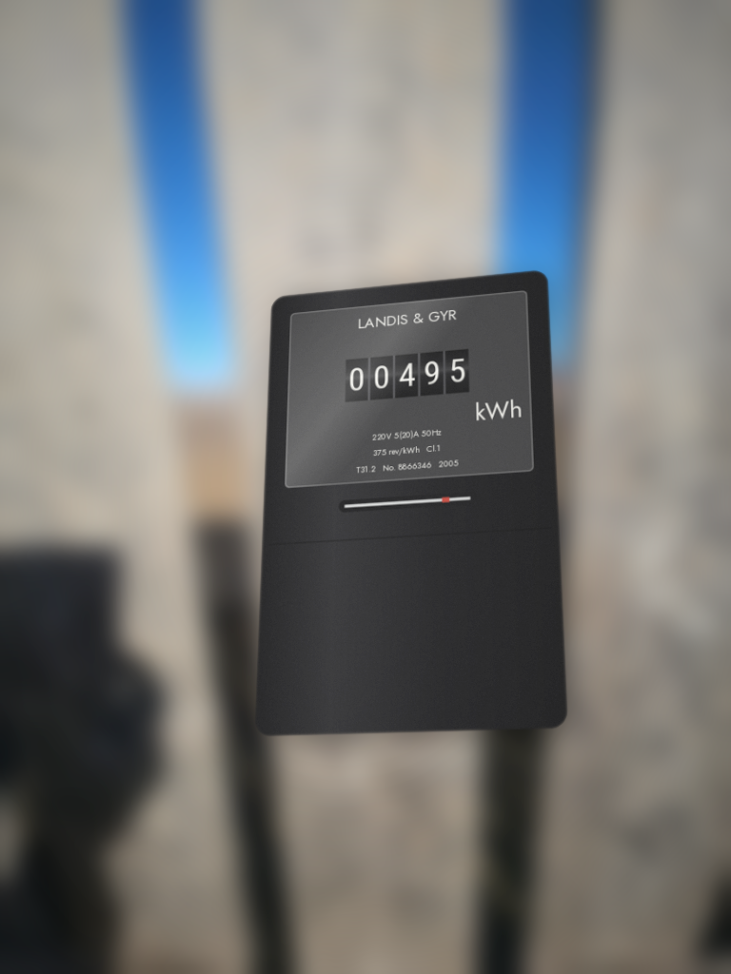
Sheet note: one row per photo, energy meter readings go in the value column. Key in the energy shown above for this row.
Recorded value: 495 kWh
